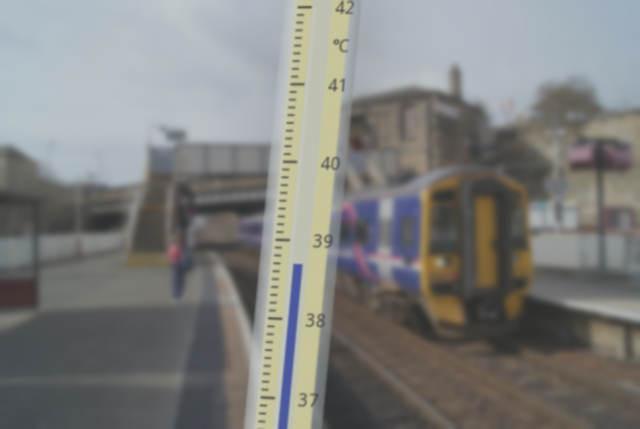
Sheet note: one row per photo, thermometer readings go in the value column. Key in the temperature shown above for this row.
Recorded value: 38.7 °C
